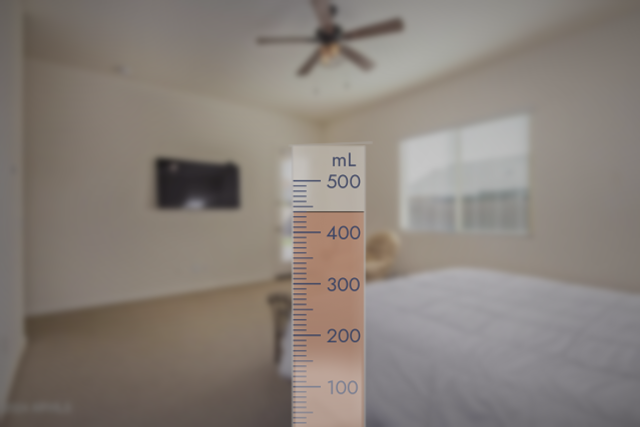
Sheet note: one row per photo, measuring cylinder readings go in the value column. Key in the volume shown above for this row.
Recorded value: 440 mL
